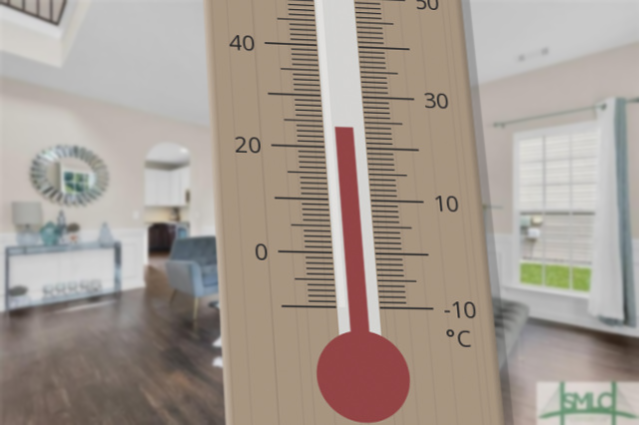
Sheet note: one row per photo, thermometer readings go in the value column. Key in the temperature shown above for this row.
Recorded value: 24 °C
